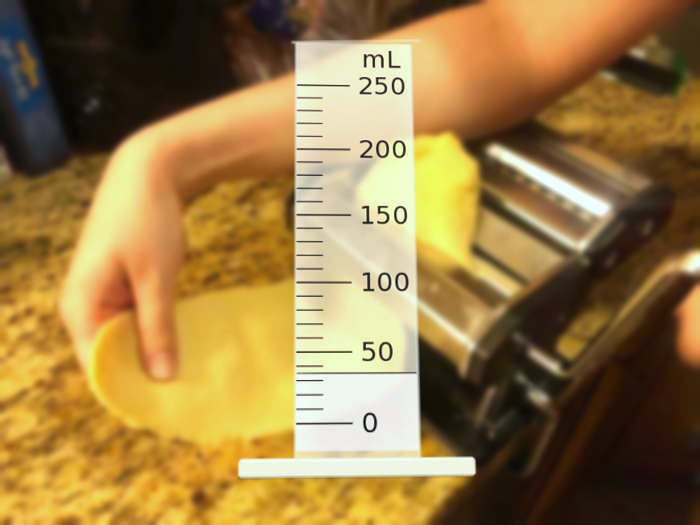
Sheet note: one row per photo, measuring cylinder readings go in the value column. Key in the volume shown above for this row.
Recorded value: 35 mL
